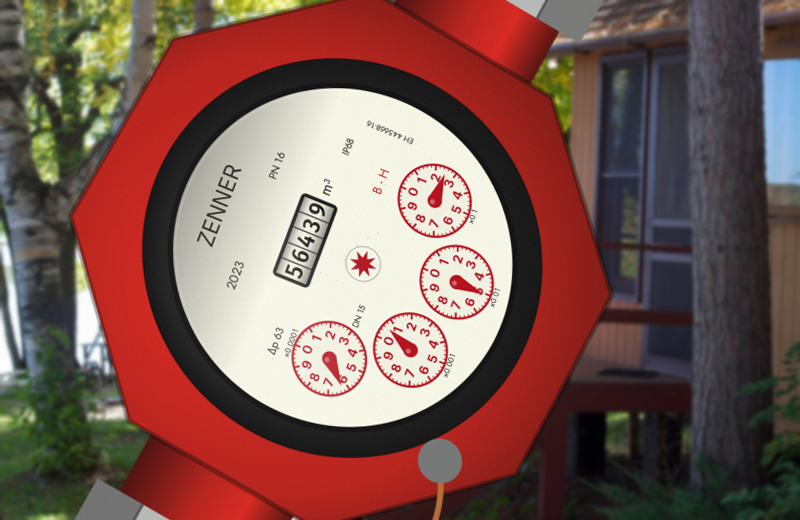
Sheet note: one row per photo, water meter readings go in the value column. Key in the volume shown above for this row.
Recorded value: 56439.2506 m³
